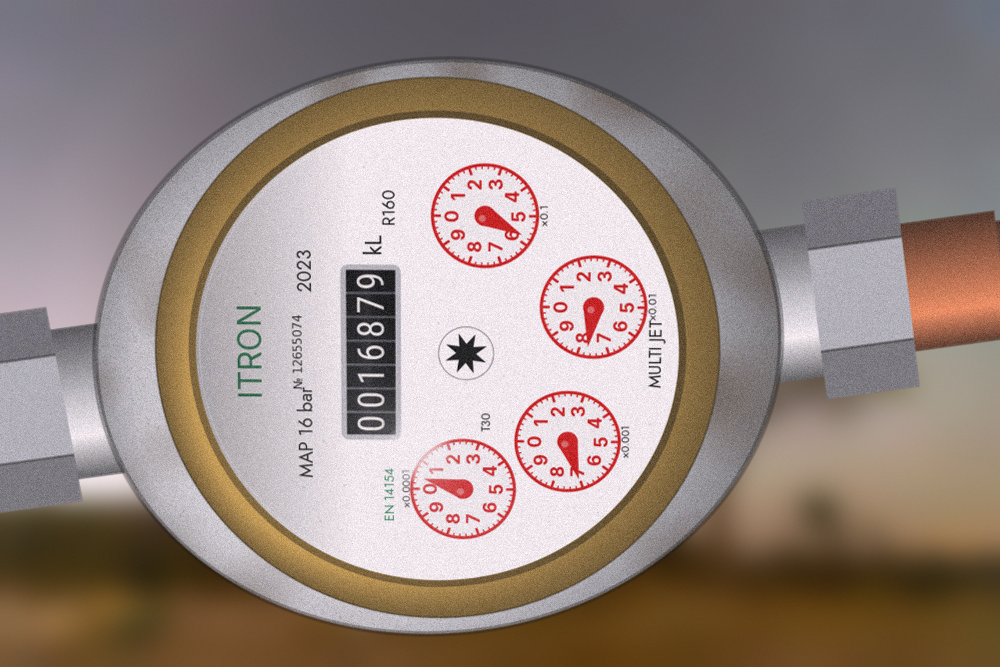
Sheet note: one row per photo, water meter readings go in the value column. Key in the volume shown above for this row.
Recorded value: 16879.5770 kL
